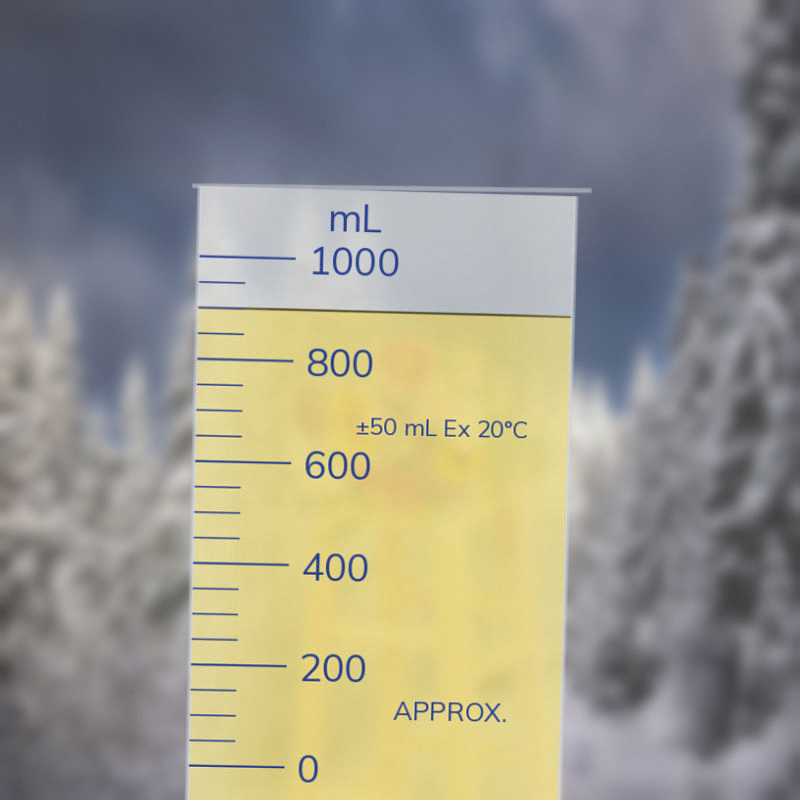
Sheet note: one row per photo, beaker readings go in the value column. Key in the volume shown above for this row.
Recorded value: 900 mL
